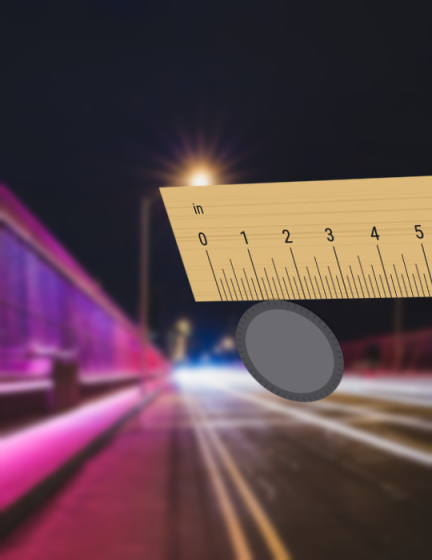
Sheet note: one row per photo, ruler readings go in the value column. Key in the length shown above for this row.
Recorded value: 2.5 in
